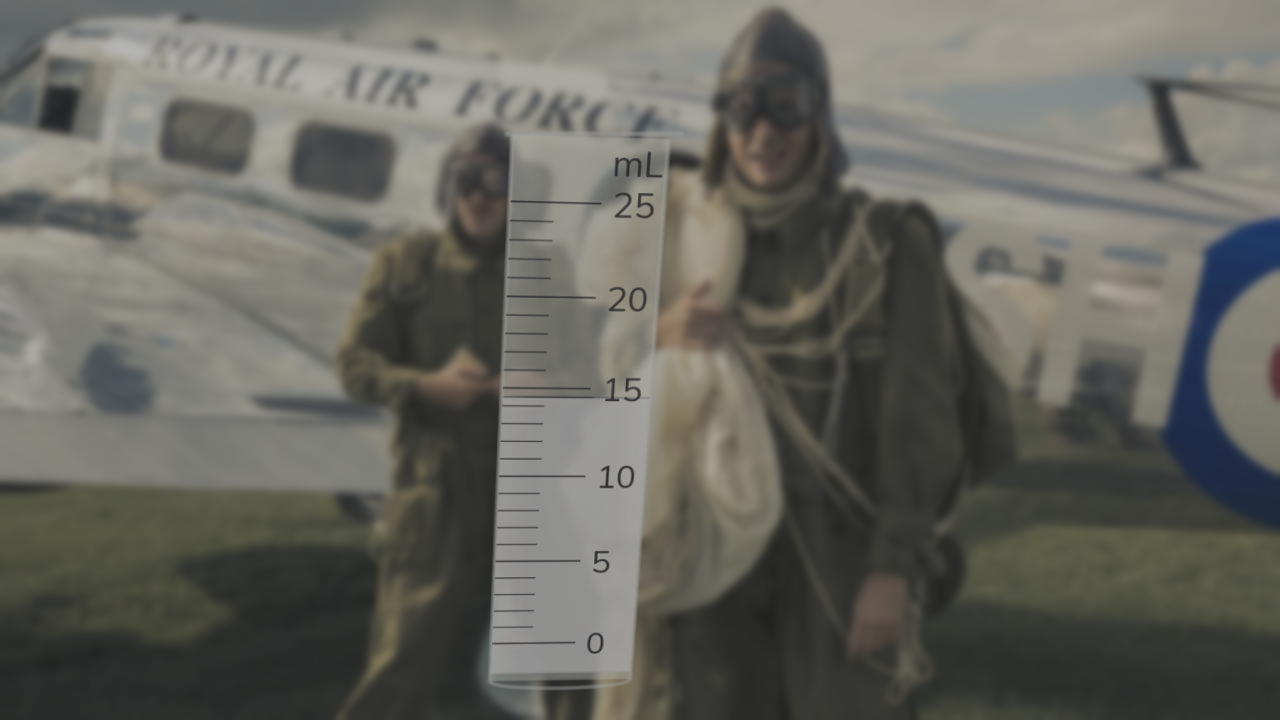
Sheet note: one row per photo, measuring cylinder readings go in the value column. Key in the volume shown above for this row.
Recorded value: 14.5 mL
